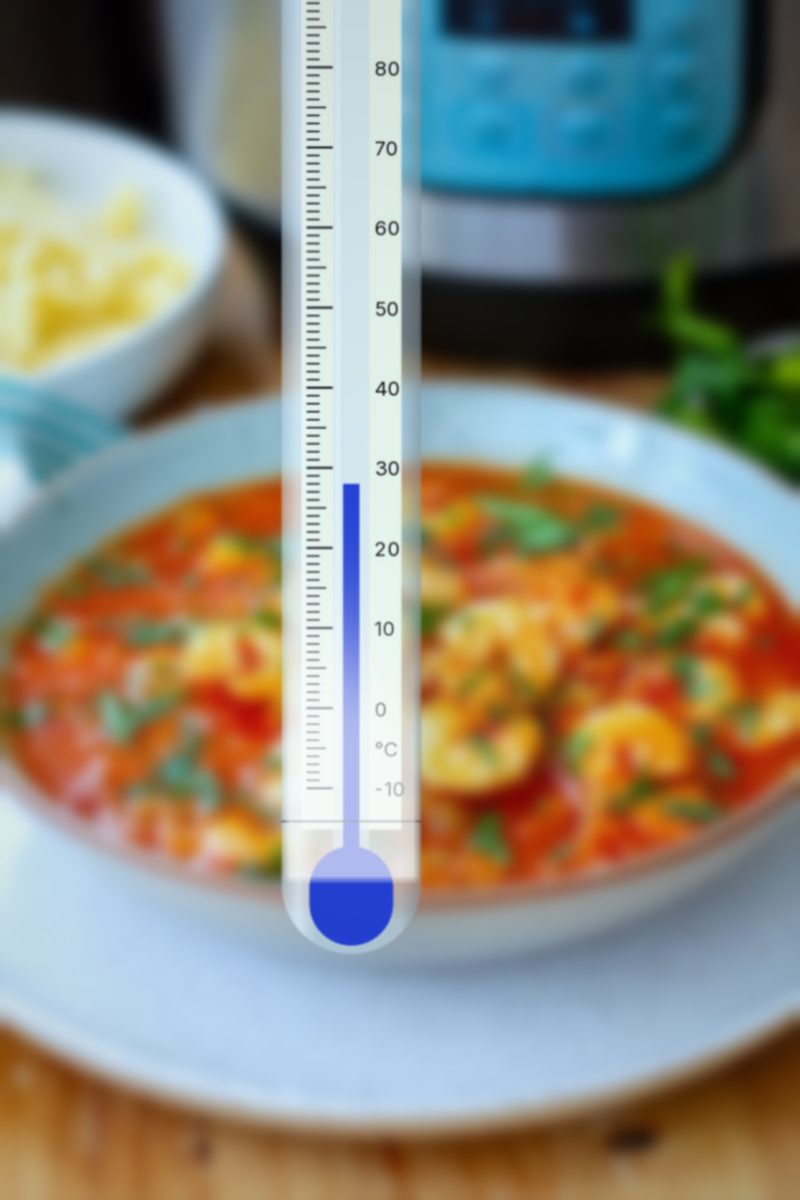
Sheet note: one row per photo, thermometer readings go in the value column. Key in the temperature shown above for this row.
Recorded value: 28 °C
